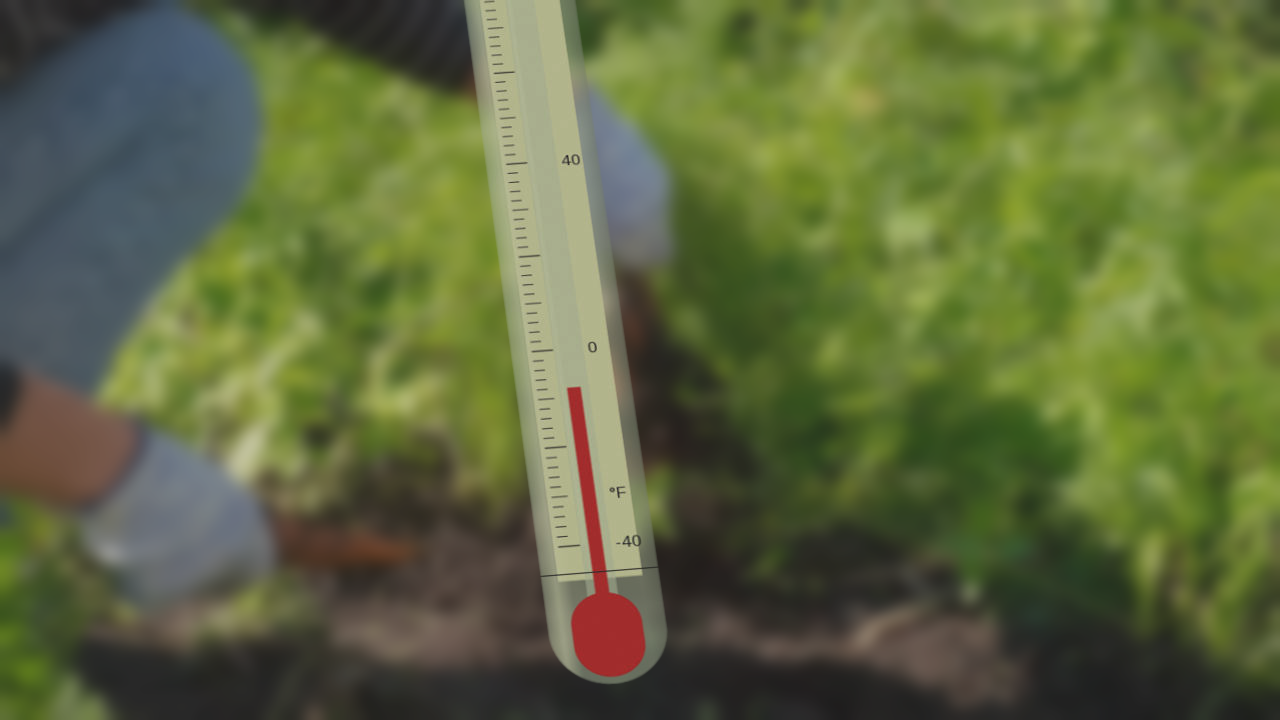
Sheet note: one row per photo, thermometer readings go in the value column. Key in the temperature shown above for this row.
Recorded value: -8 °F
